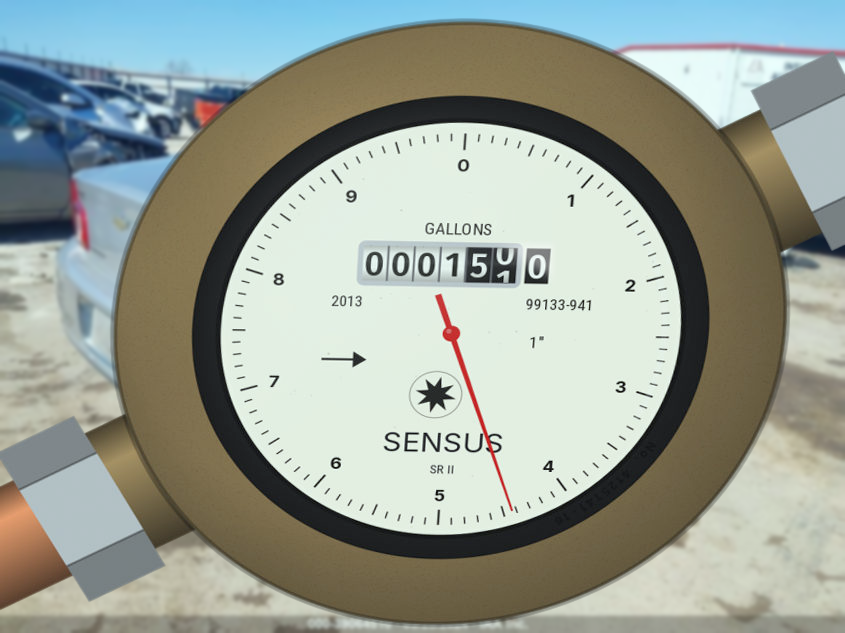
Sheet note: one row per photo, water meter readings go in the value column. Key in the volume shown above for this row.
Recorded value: 1504.4 gal
